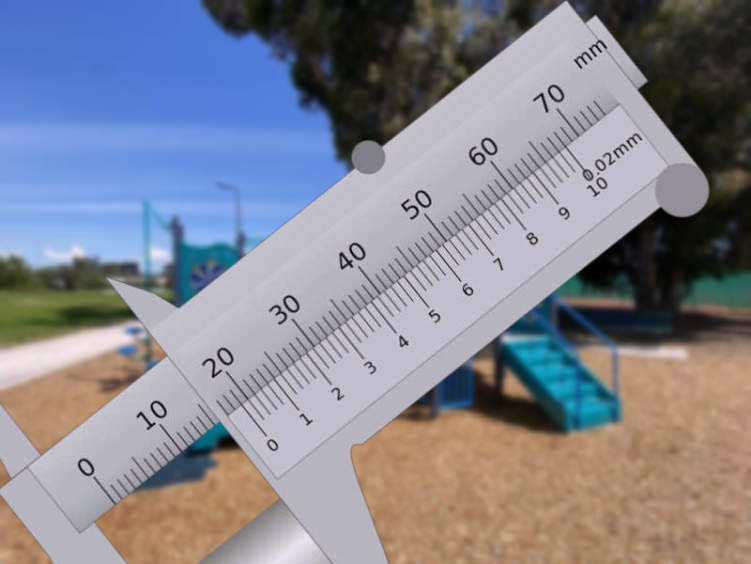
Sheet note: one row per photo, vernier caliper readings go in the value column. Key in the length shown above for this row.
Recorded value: 19.0 mm
